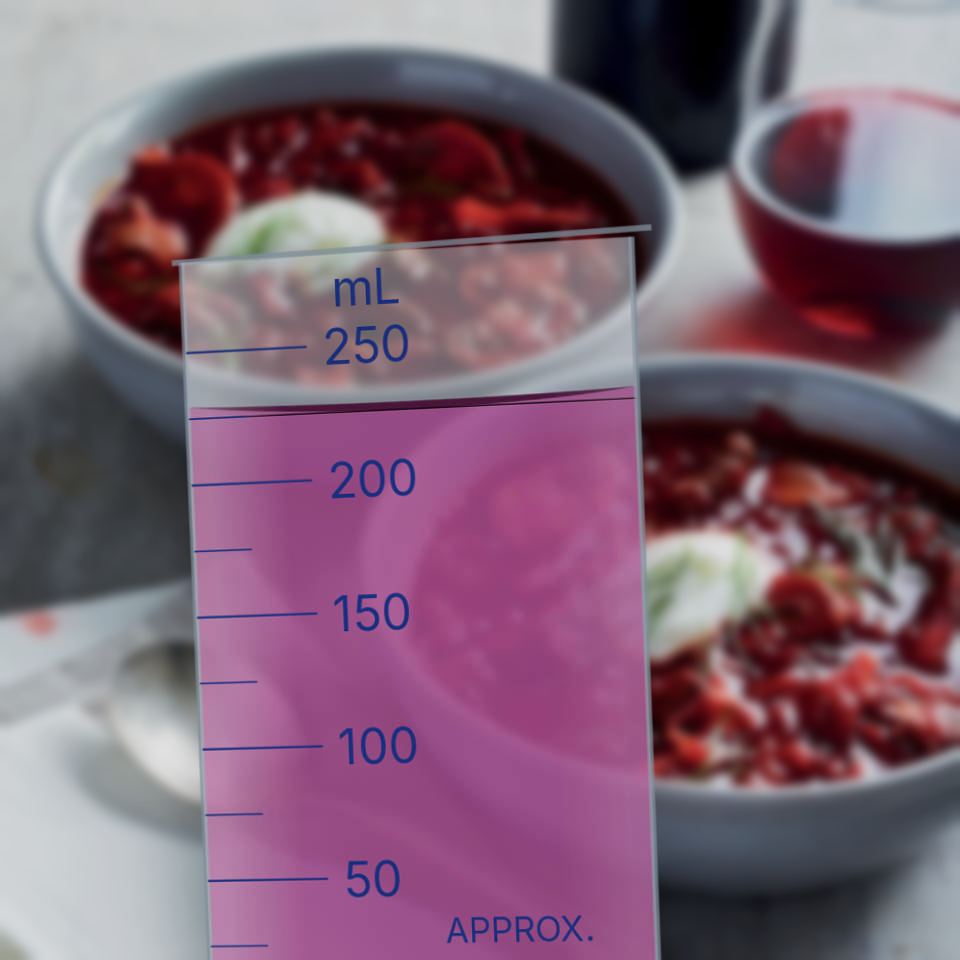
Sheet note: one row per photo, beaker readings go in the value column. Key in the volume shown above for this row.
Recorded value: 225 mL
